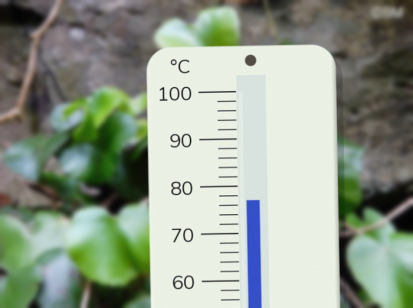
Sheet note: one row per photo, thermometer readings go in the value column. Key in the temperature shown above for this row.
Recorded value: 77 °C
